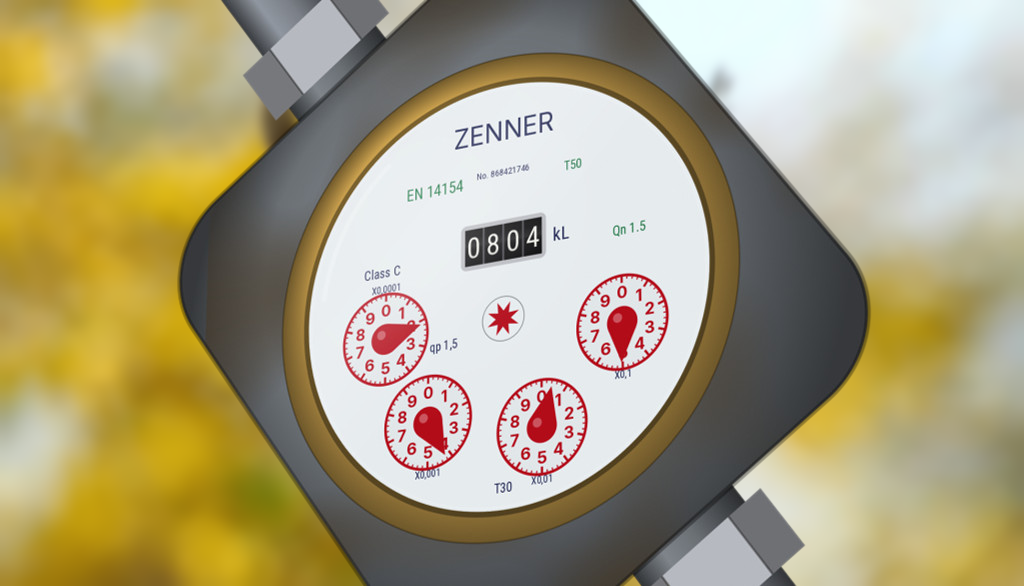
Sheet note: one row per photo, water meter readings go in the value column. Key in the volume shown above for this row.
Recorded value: 804.5042 kL
